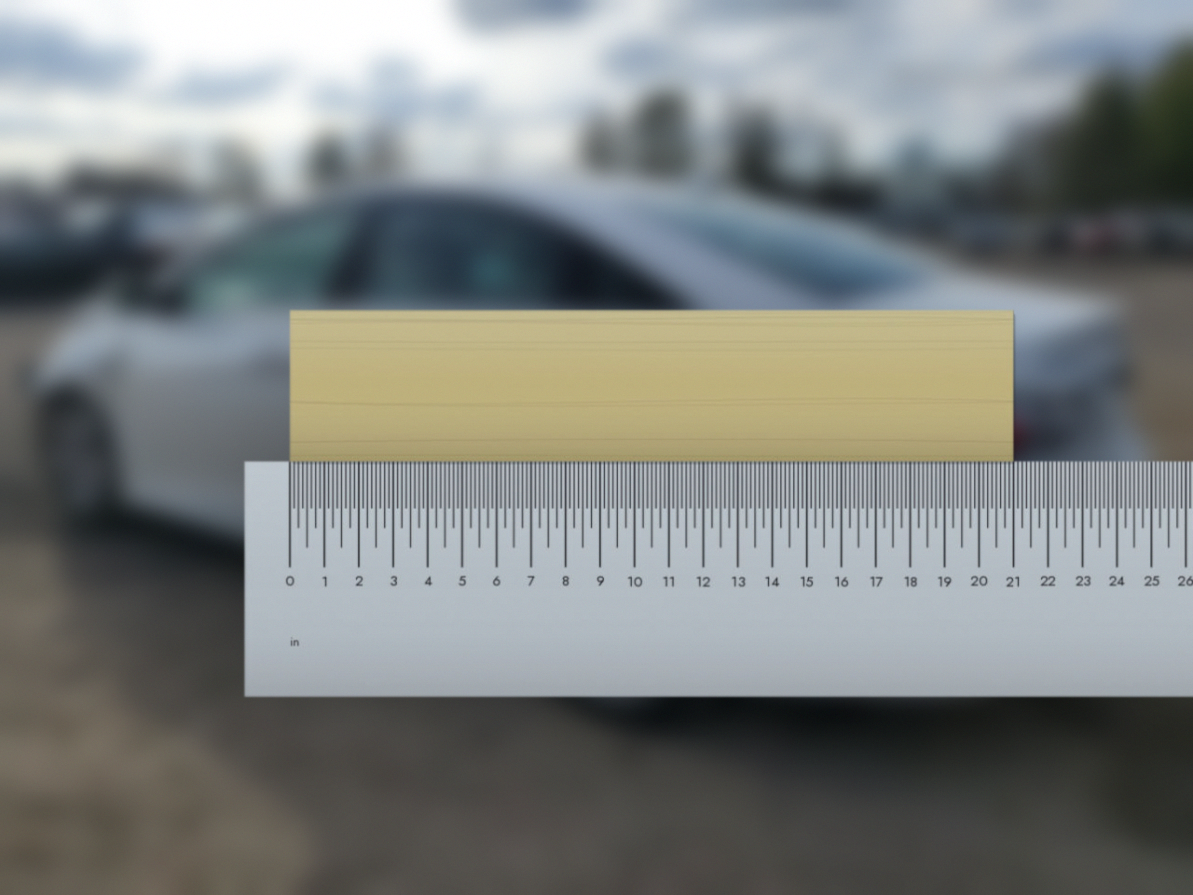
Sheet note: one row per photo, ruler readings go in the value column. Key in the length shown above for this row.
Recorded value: 21 in
